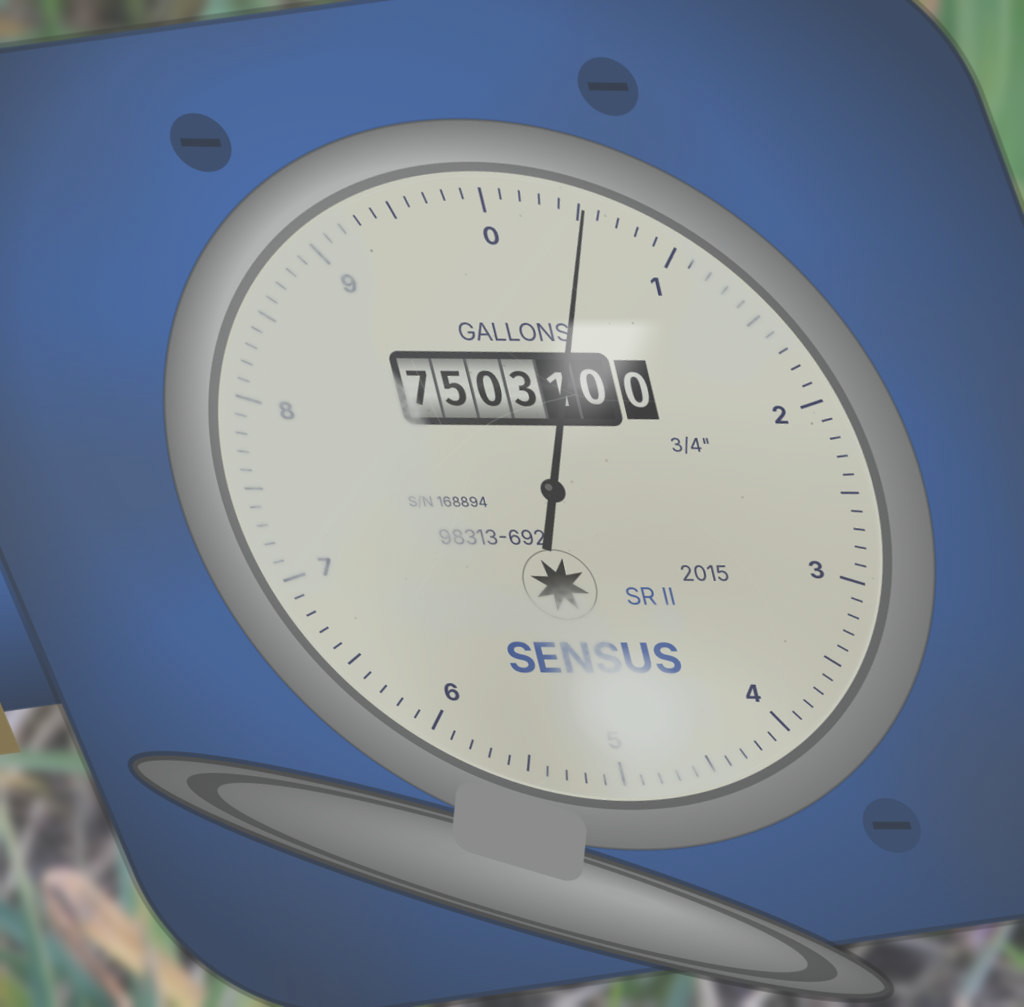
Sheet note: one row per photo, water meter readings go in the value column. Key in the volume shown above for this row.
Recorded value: 7503100.5 gal
